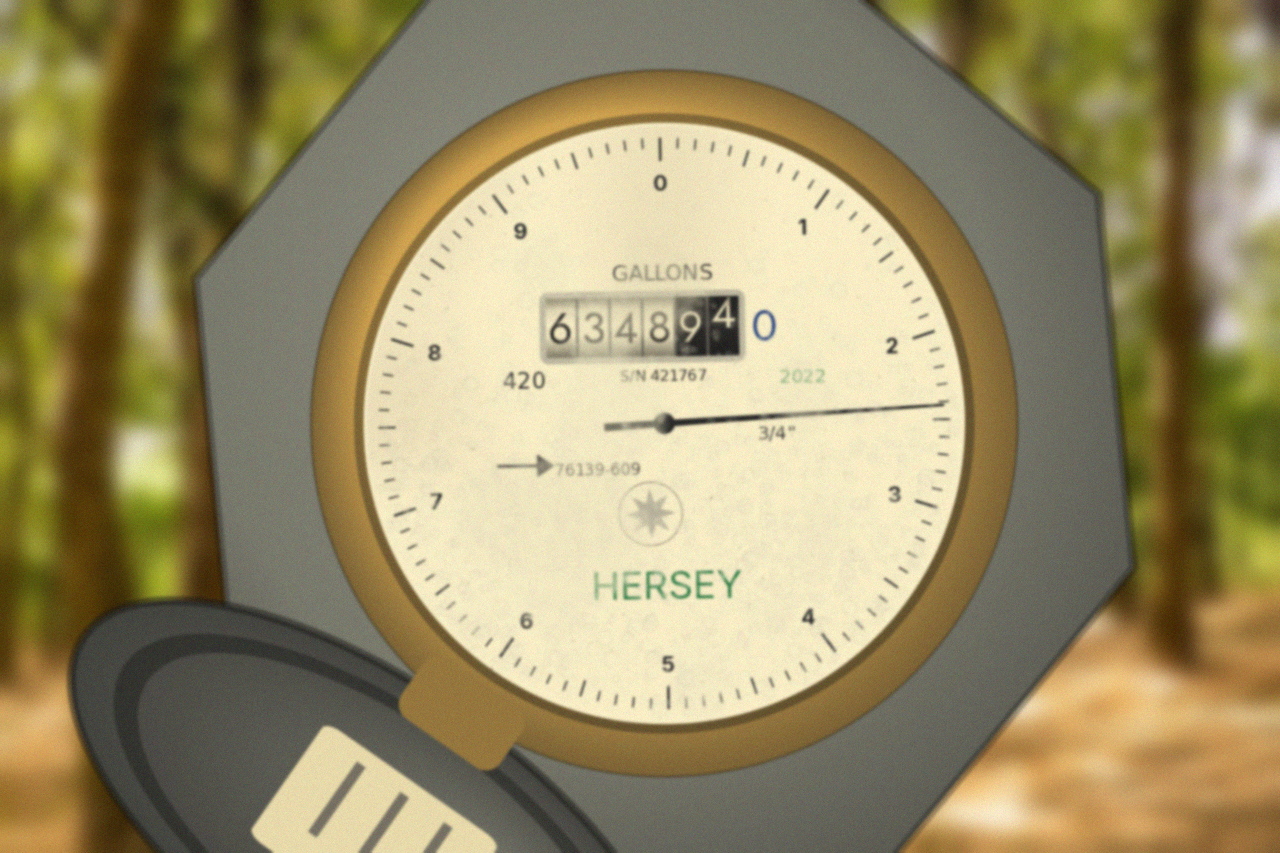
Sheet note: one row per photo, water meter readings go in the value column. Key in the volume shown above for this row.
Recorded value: 6348942.4 gal
